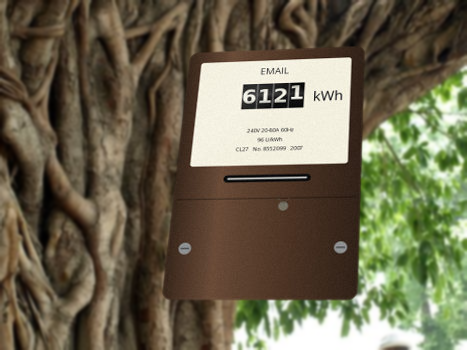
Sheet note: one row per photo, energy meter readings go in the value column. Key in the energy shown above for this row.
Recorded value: 6121 kWh
